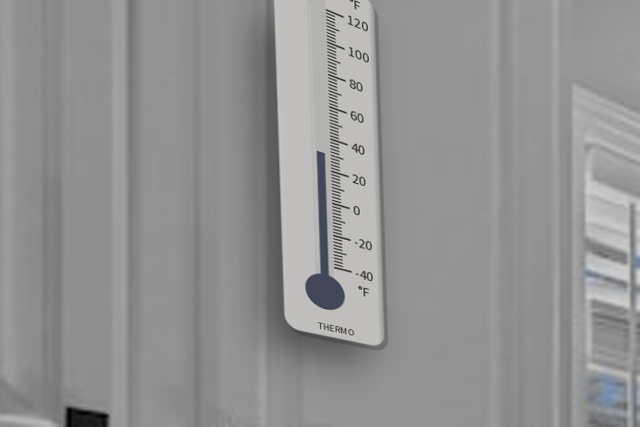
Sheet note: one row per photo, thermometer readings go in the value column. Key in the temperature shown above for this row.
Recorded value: 30 °F
